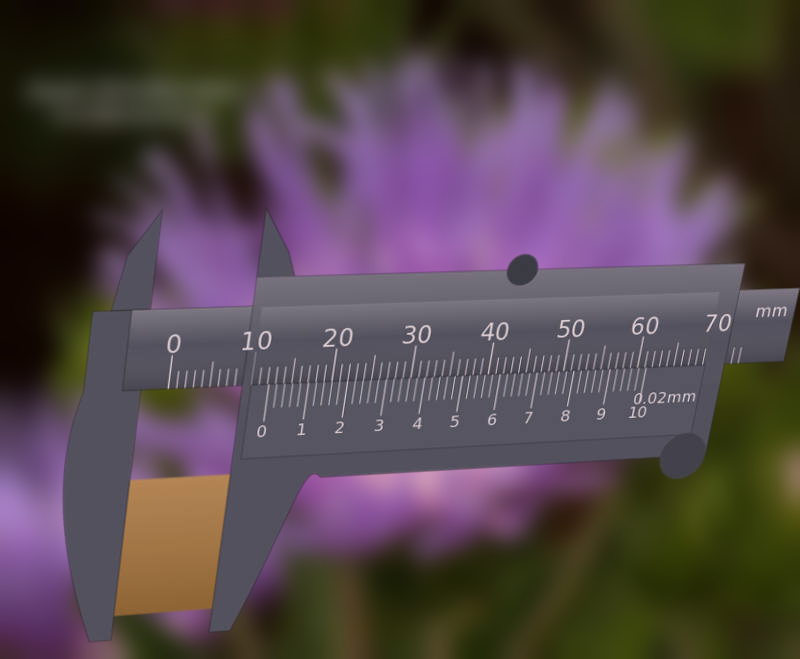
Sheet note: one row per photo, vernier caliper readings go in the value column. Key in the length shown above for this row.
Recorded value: 12.2 mm
